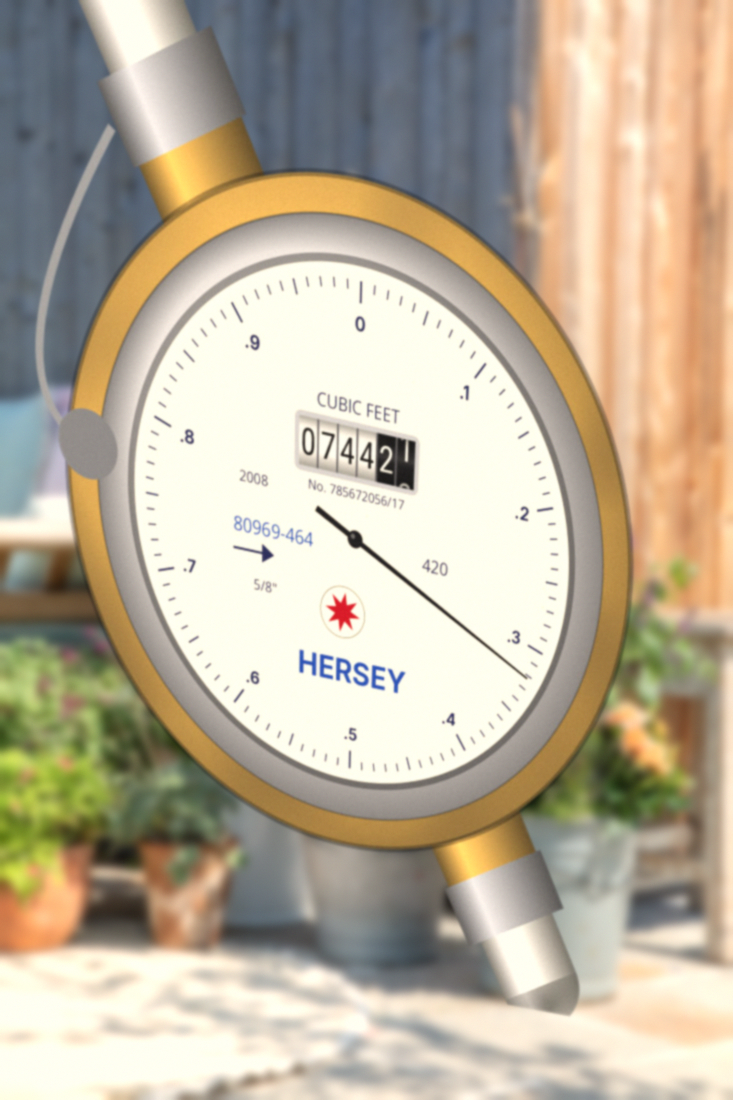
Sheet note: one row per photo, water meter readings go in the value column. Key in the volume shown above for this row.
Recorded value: 74421.32 ft³
